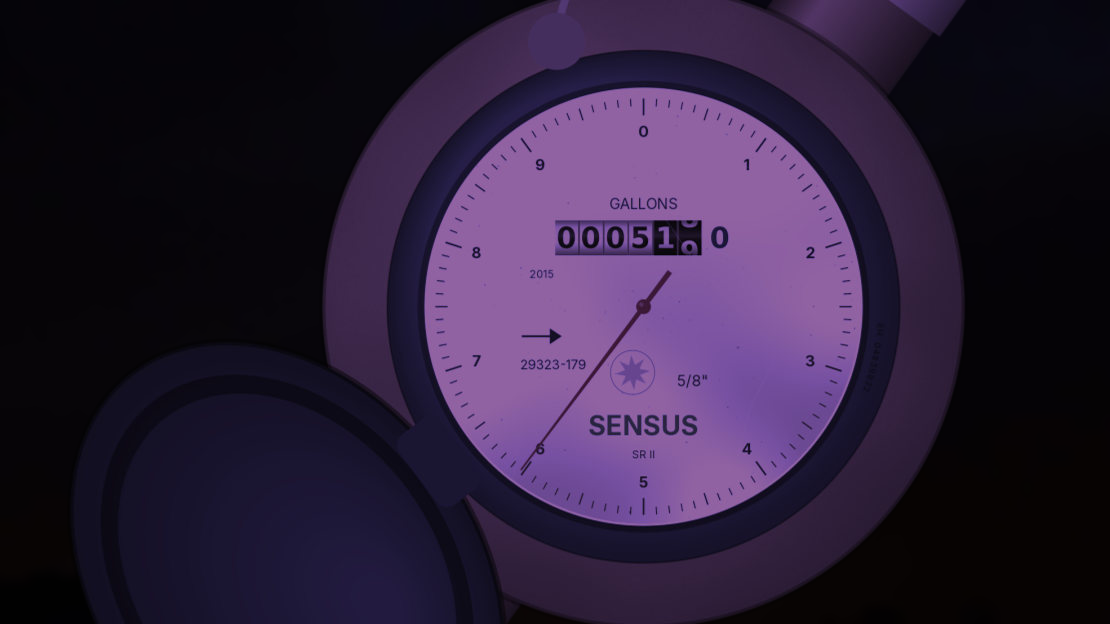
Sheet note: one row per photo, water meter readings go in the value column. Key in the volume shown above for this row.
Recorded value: 5186.0 gal
